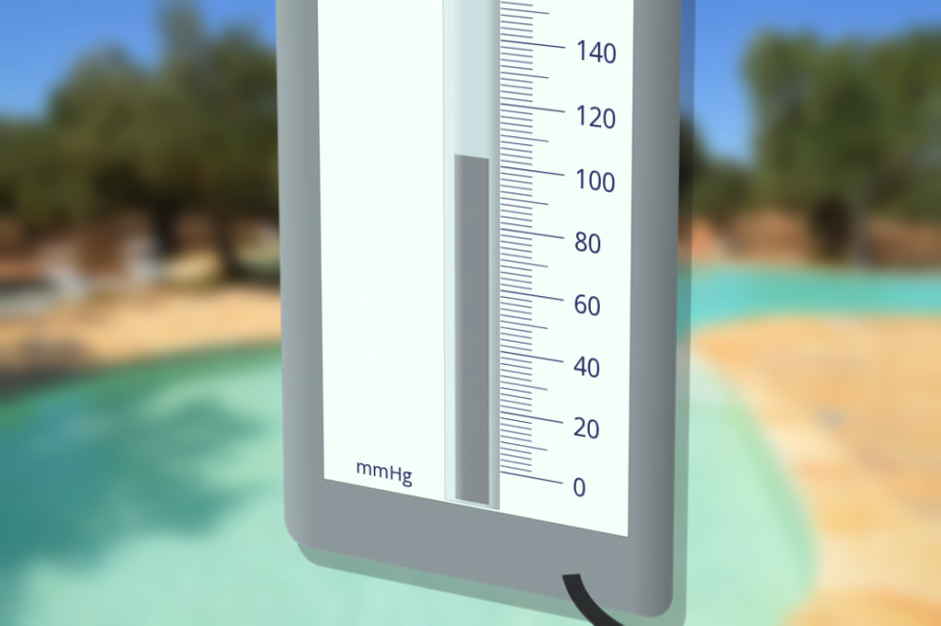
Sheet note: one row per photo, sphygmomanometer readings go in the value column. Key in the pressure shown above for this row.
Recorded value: 102 mmHg
